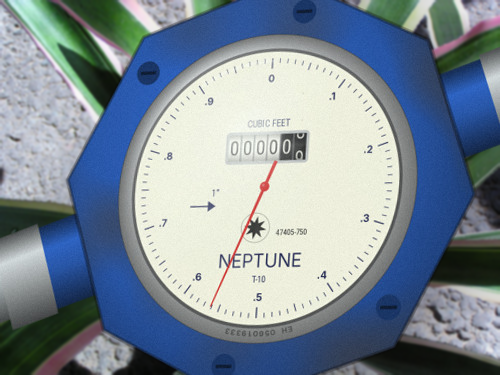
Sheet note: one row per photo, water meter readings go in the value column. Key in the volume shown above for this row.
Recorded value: 8.56 ft³
